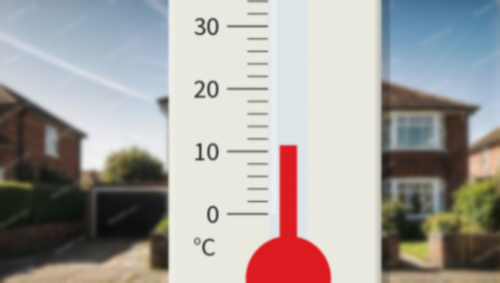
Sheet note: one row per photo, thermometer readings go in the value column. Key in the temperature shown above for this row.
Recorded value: 11 °C
